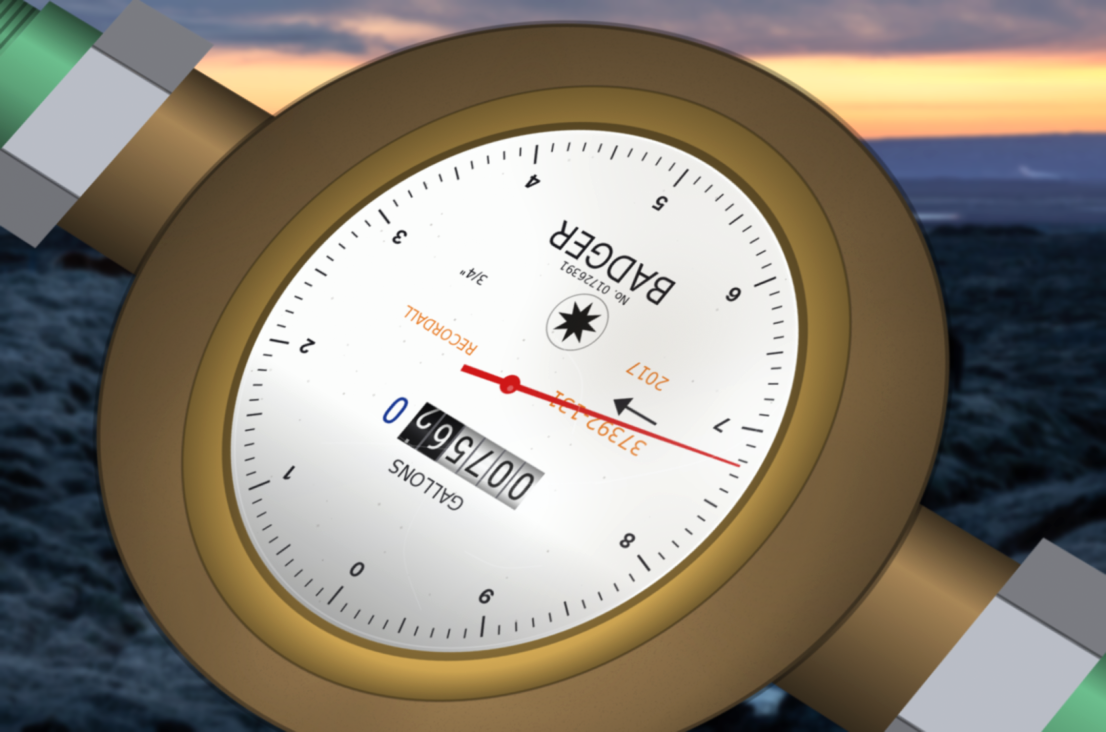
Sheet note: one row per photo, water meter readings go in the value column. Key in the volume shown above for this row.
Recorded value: 75617.2 gal
